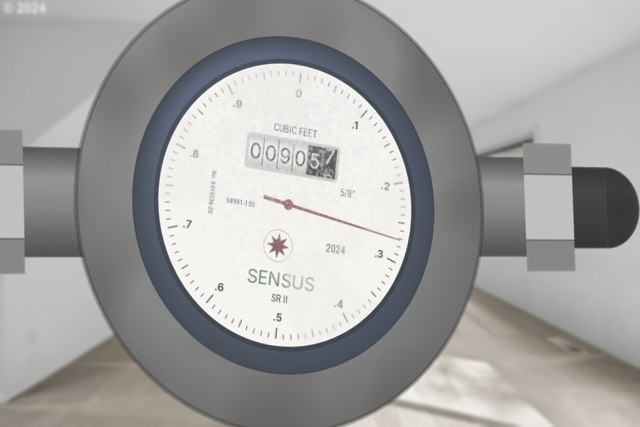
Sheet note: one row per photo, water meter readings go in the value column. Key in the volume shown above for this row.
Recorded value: 9057.27 ft³
